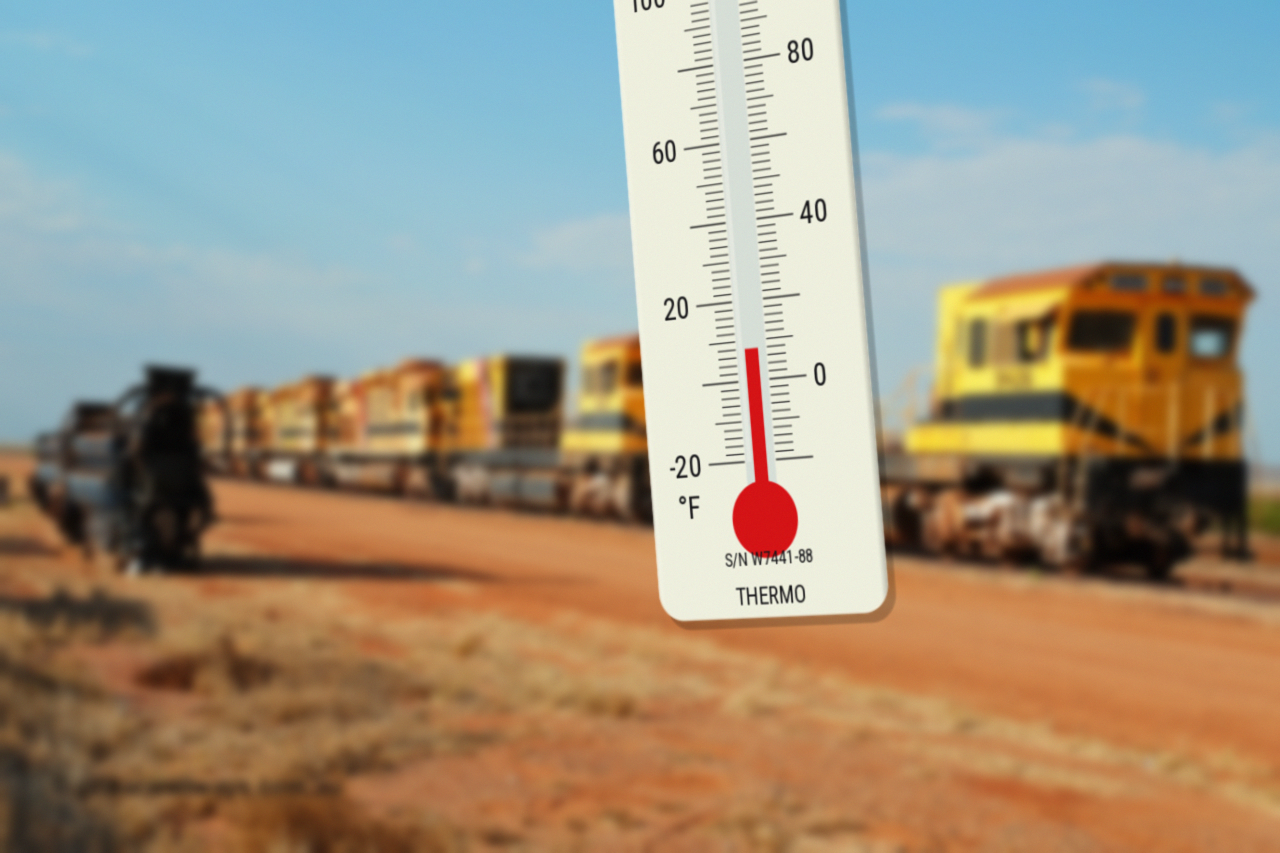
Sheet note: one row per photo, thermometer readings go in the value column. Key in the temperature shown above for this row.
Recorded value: 8 °F
